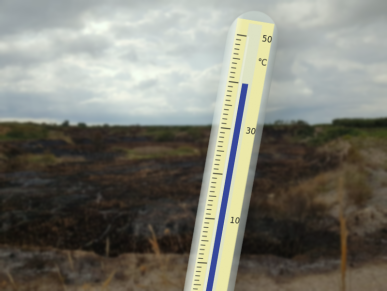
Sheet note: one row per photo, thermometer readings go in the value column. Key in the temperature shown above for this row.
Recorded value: 40 °C
